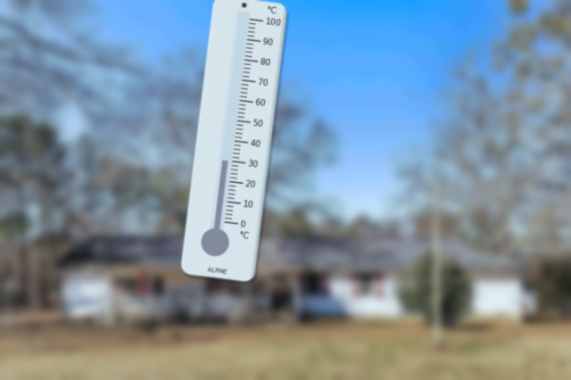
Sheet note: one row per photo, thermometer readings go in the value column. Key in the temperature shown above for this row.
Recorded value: 30 °C
